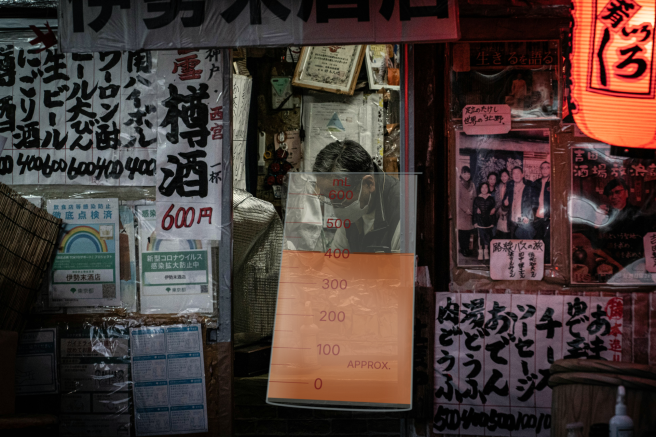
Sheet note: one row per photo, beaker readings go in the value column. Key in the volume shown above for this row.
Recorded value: 400 mL
